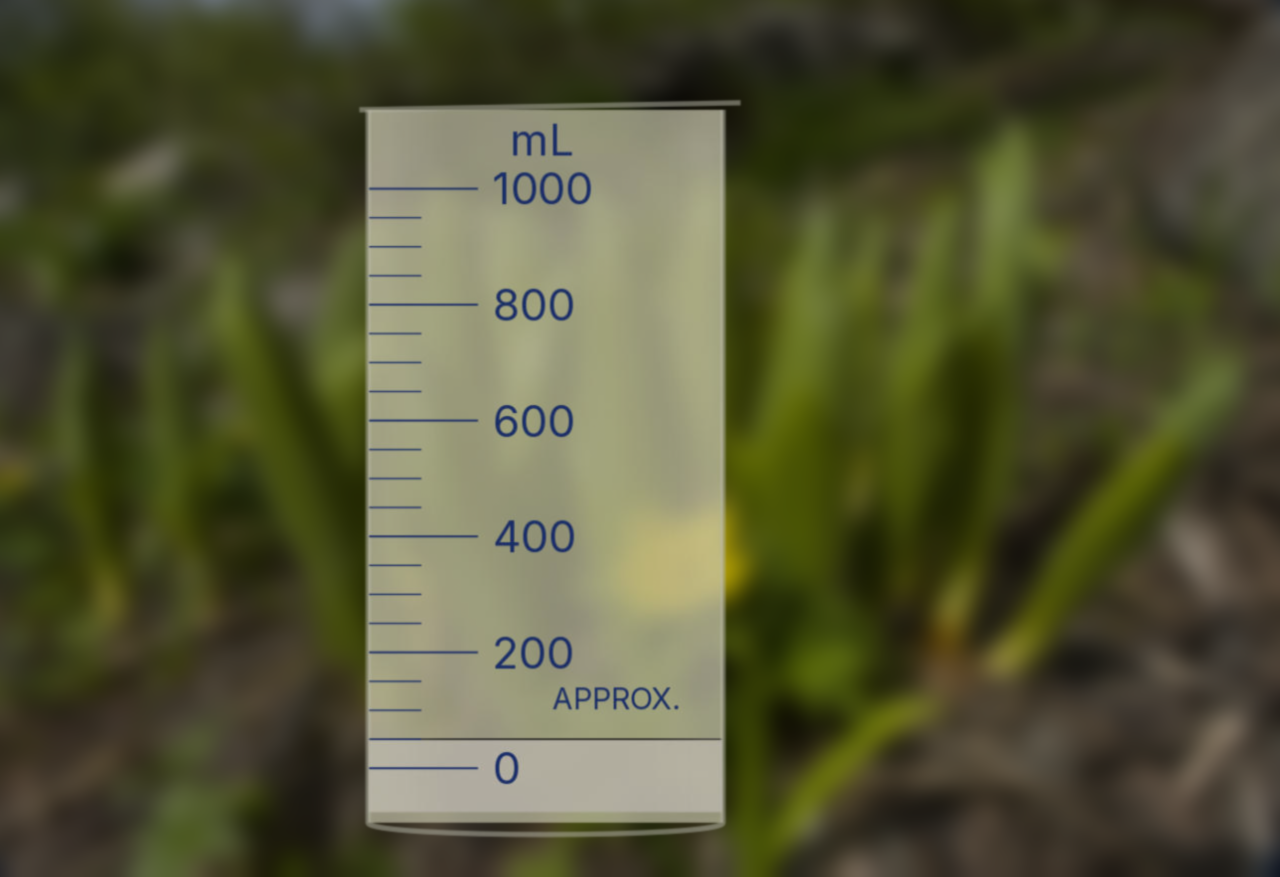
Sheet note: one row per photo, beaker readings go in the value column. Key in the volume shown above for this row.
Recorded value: 50 mL
